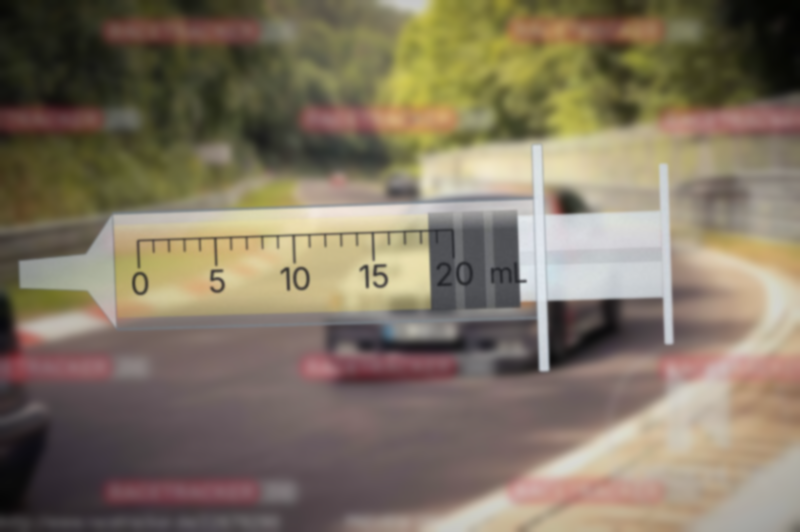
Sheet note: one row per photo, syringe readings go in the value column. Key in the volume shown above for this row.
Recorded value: 18.5 mL
